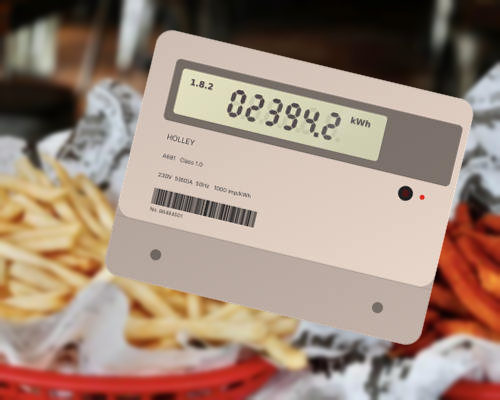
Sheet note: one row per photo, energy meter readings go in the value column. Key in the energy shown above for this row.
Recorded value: 2394.2 kWh
